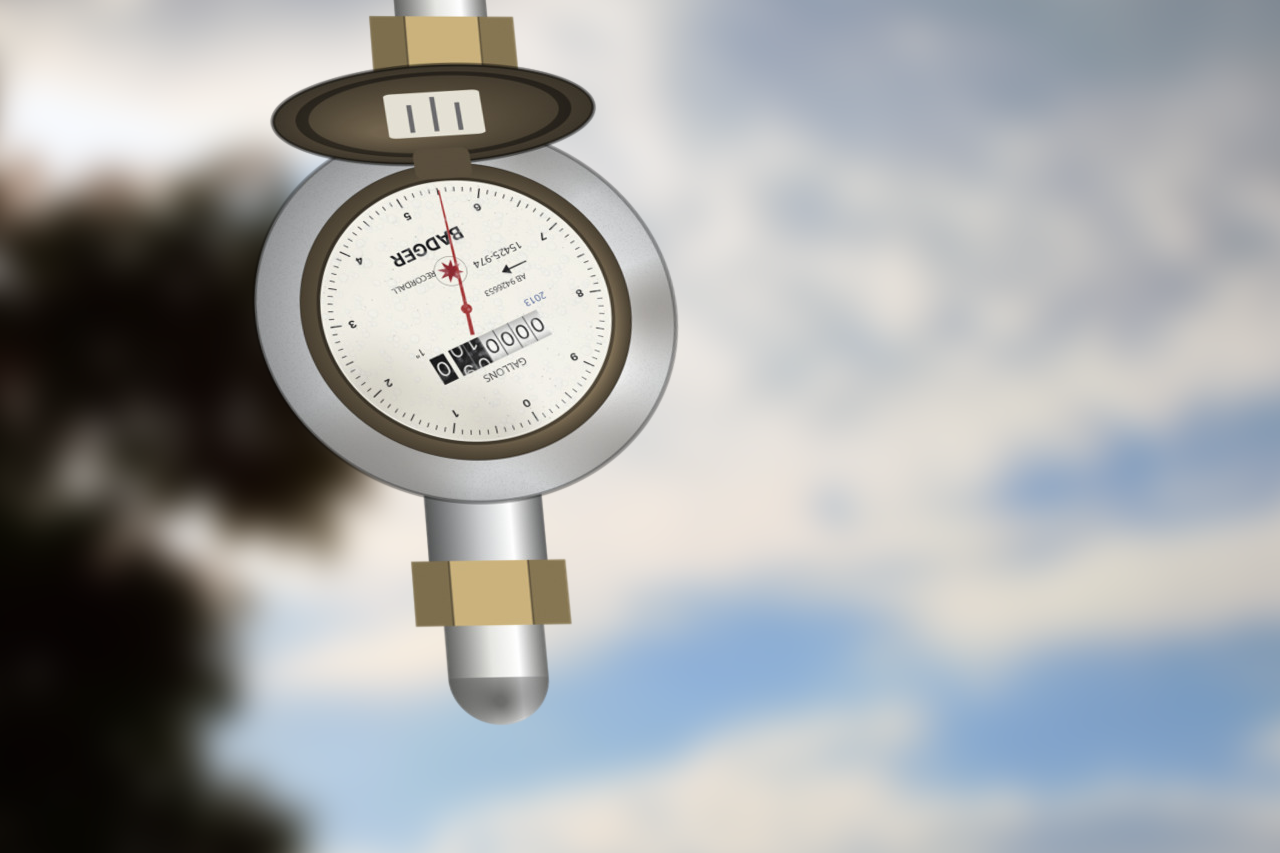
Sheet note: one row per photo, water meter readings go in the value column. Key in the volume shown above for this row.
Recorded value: 95.5 gal
